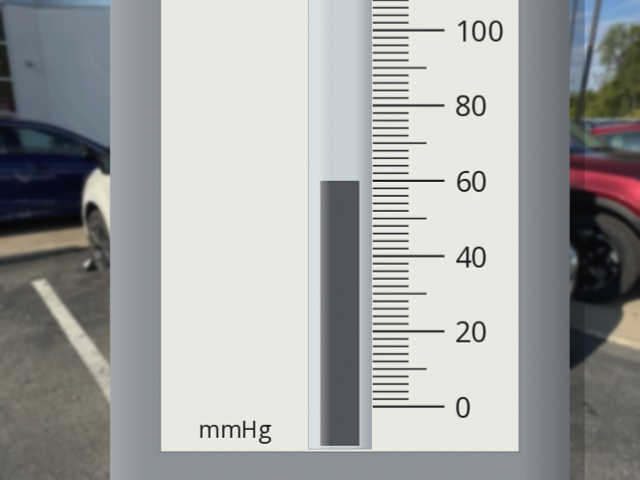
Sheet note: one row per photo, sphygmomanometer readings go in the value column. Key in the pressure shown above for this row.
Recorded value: 60 mmHg
